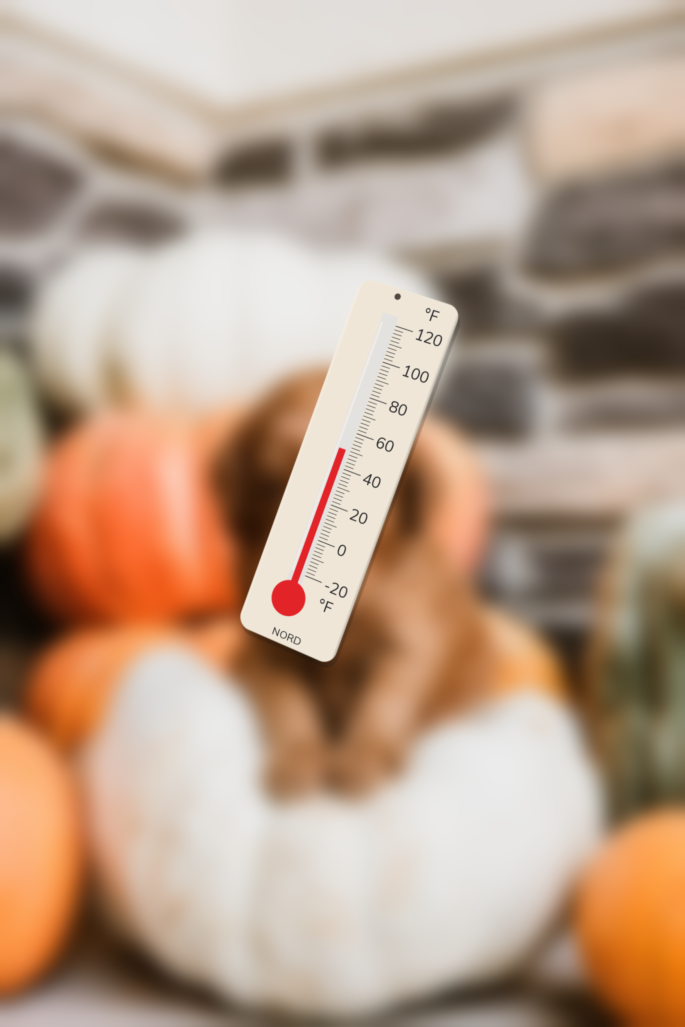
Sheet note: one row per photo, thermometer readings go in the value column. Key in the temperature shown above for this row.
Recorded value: 50 °F
